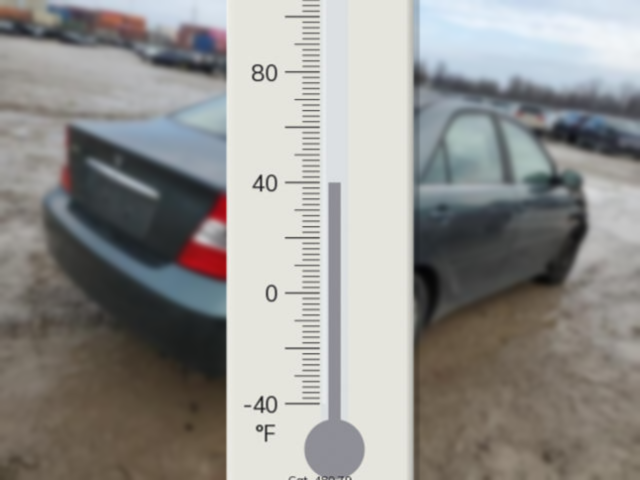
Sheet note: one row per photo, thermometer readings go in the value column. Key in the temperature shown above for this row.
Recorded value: 40 °F
